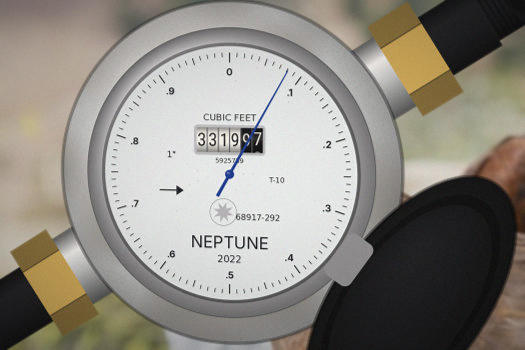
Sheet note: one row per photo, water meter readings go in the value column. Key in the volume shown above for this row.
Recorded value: 331997.08 ft³
